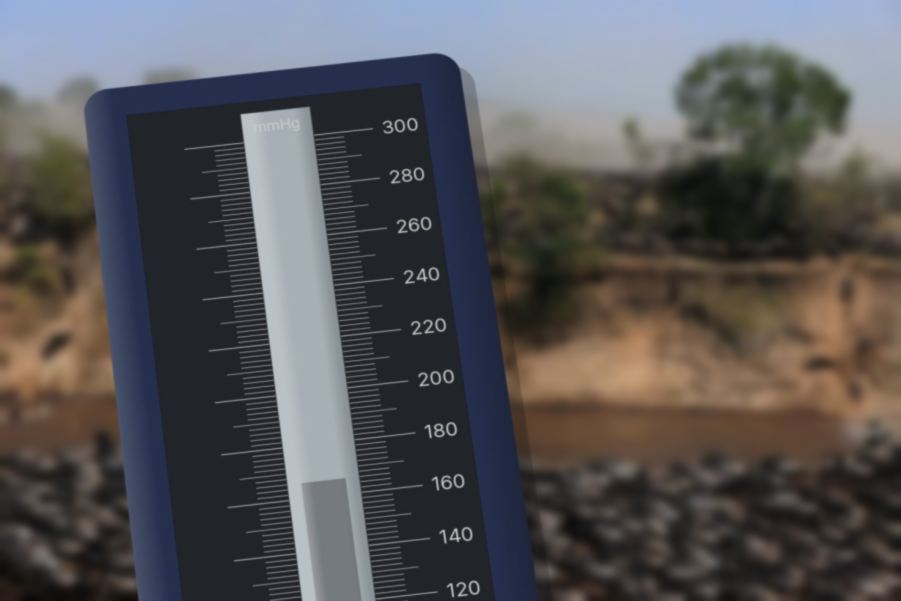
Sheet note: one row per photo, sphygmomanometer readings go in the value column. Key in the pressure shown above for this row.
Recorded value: 166 mmHg
